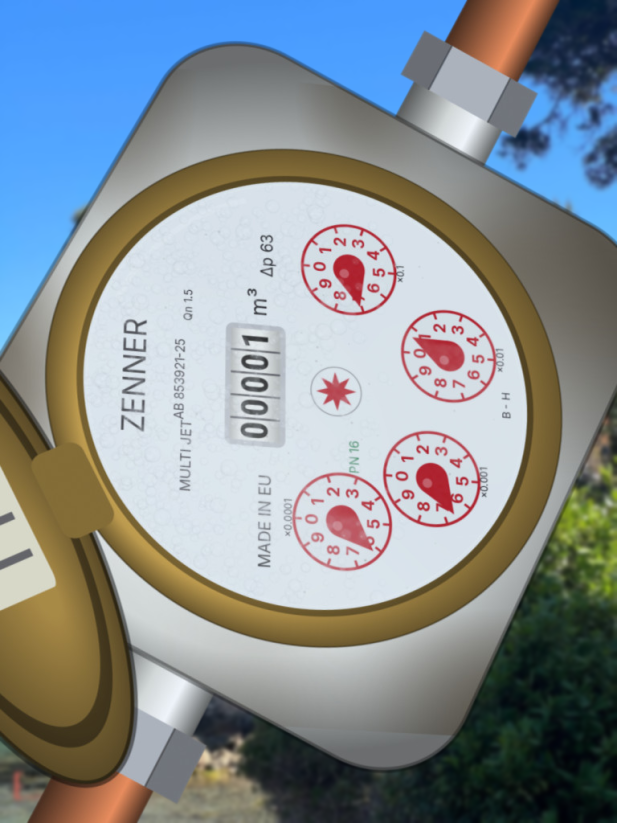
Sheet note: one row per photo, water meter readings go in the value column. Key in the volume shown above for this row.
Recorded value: 1.7066 m³
